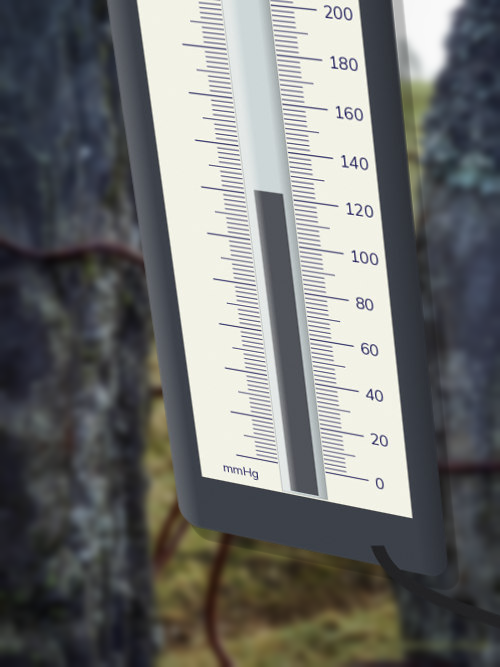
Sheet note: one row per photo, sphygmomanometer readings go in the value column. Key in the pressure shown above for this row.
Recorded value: 122 mmHg
